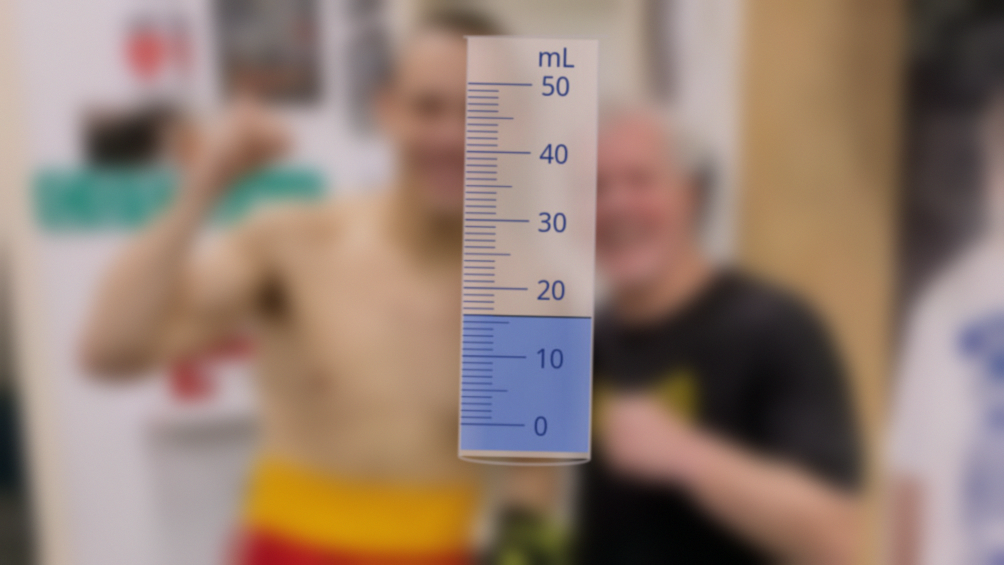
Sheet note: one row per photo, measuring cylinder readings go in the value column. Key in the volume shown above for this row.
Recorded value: 16 mL
